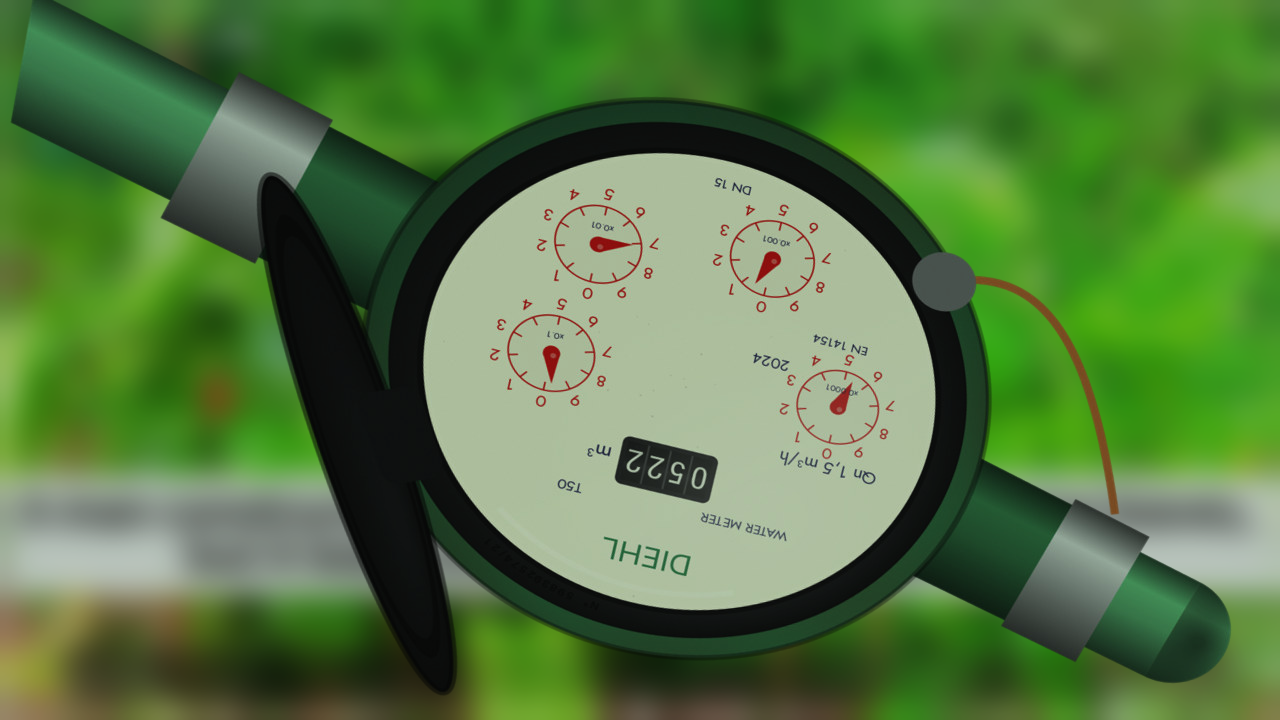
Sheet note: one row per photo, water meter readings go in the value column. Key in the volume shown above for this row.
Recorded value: 521.9705 m³
